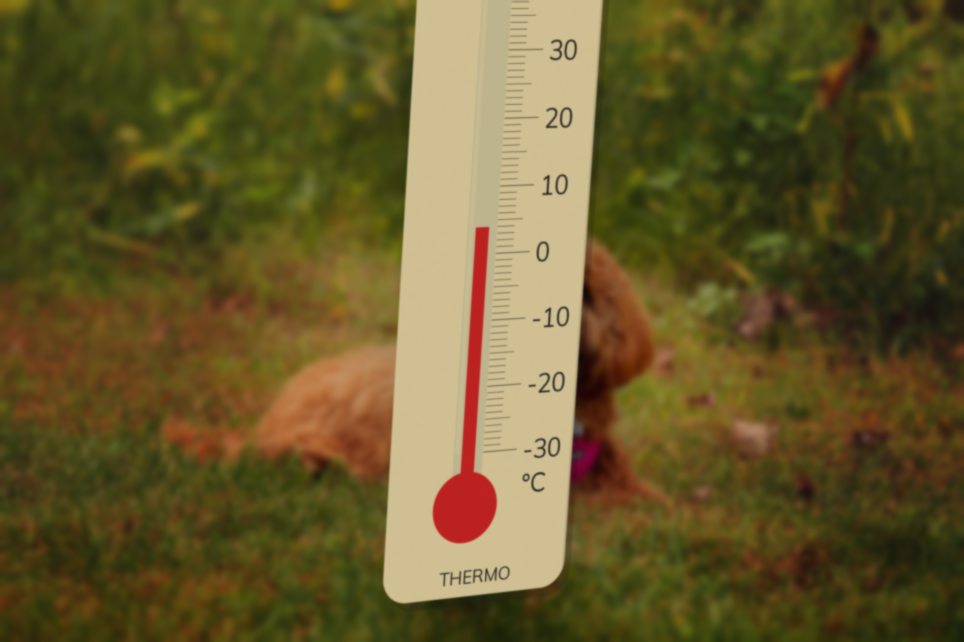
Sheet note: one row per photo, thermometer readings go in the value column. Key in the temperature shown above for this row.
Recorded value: 4 °C
